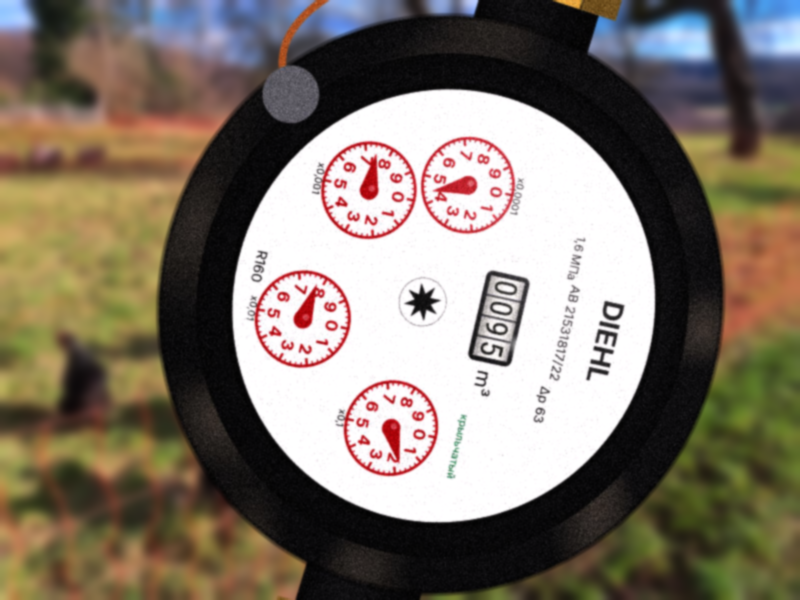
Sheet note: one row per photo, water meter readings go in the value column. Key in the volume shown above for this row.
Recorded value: 95.1774 m³
